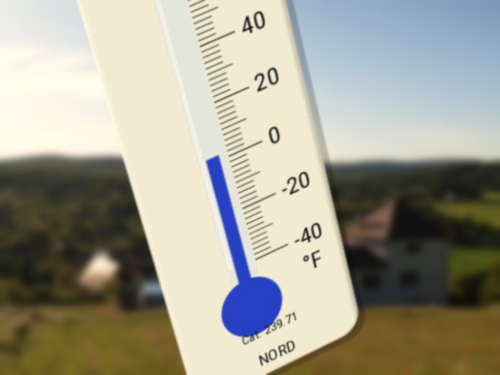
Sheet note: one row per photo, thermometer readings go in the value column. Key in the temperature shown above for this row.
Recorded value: 2 °F
